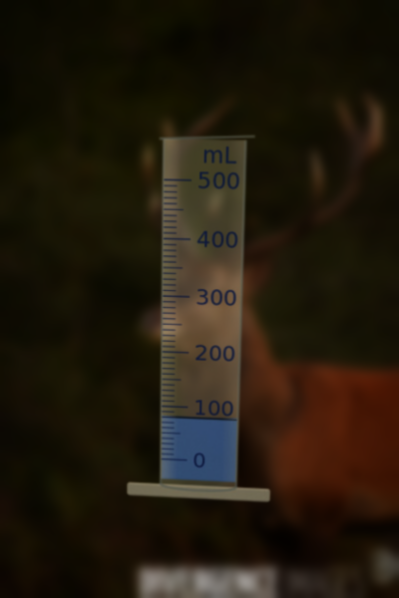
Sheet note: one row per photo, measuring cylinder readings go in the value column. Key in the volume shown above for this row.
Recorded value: 80 mL
